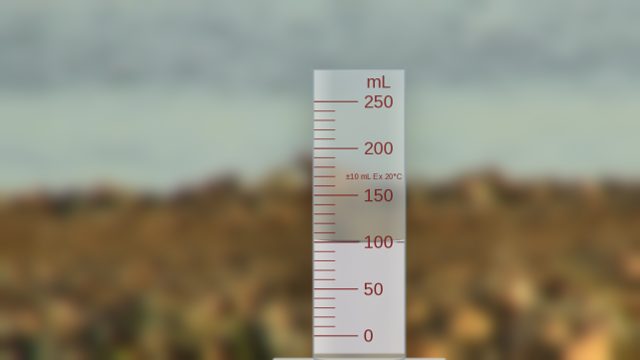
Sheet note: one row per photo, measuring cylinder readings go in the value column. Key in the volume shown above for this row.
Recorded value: 100 mL
